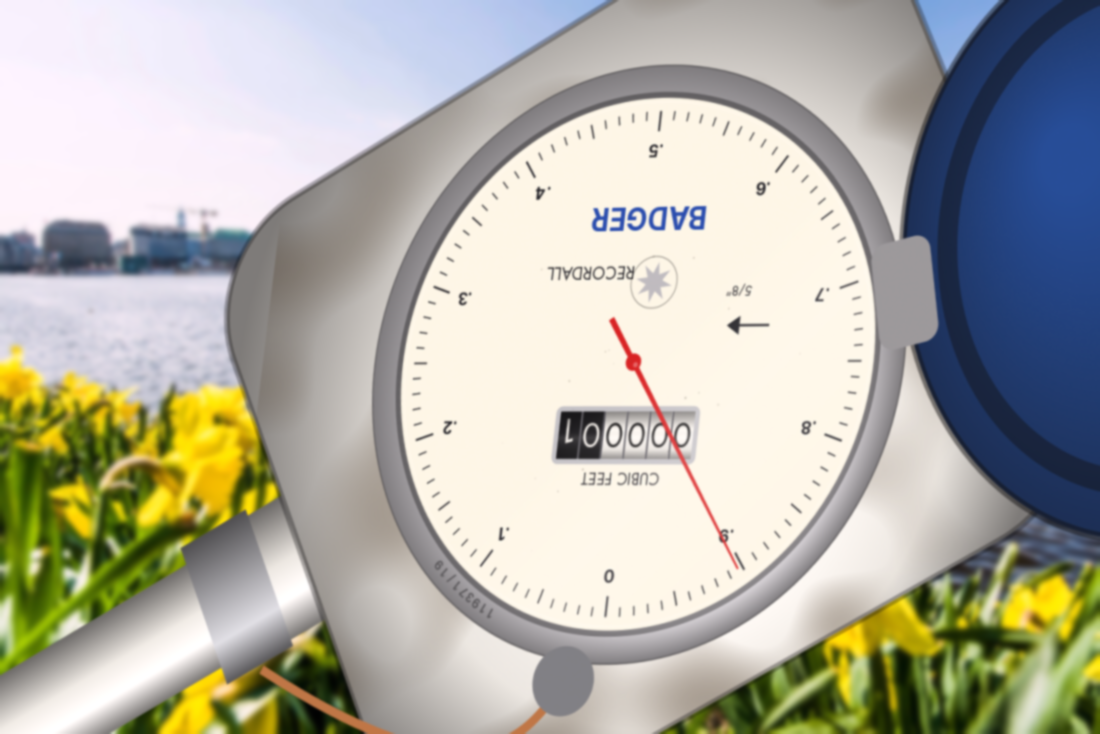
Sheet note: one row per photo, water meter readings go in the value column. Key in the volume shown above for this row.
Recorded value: 0.90 ft³
